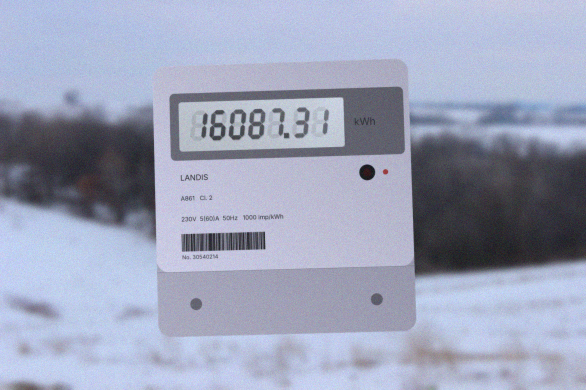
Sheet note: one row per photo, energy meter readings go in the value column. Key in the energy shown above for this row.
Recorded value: 16087.31 kWh
